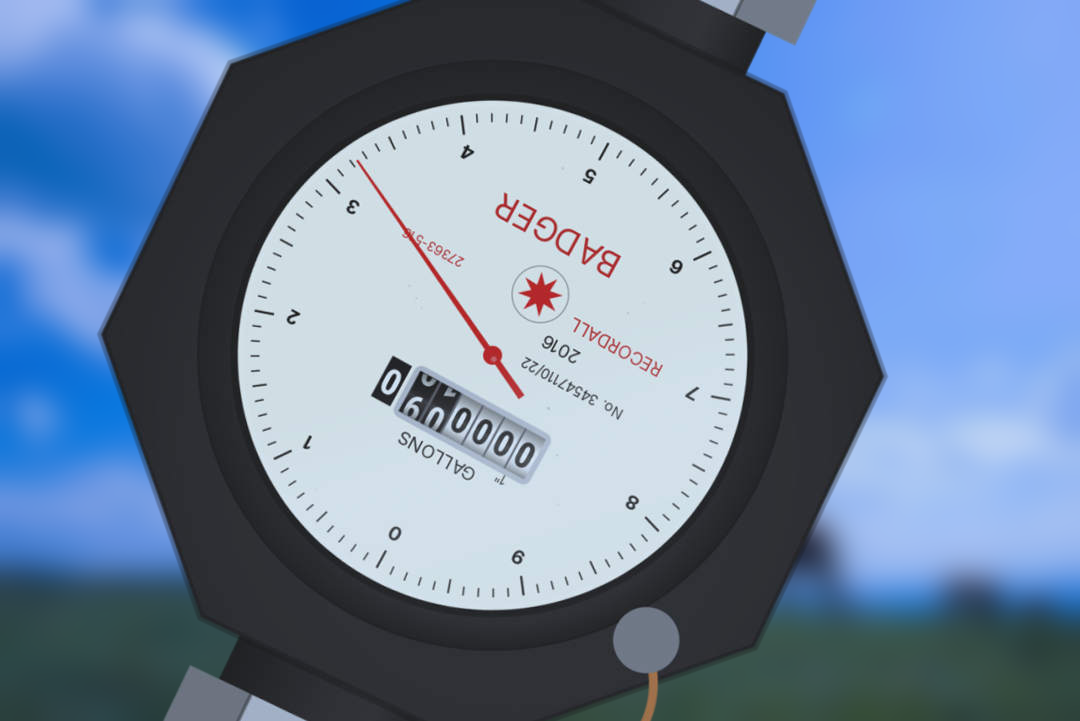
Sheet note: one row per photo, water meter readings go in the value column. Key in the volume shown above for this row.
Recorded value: 93.2 gal
